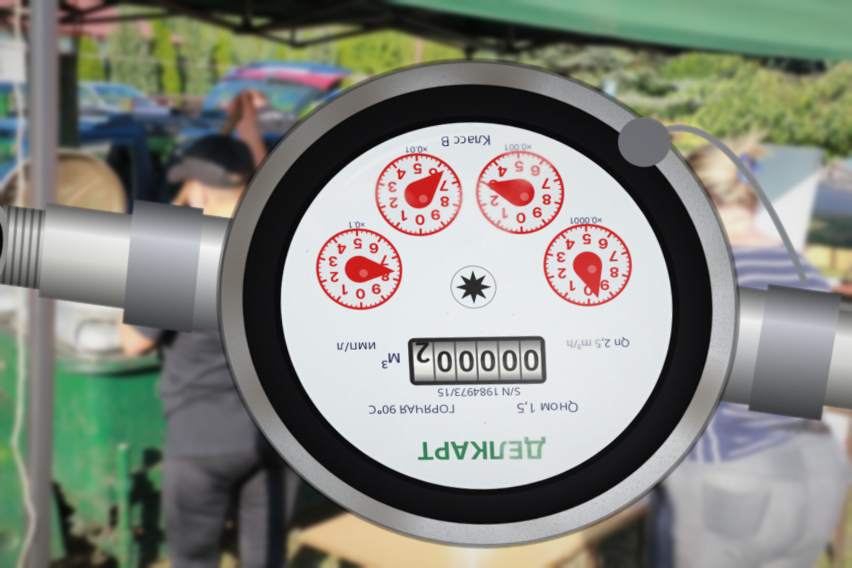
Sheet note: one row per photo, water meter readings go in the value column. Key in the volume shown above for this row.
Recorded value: 1.7629 m³
